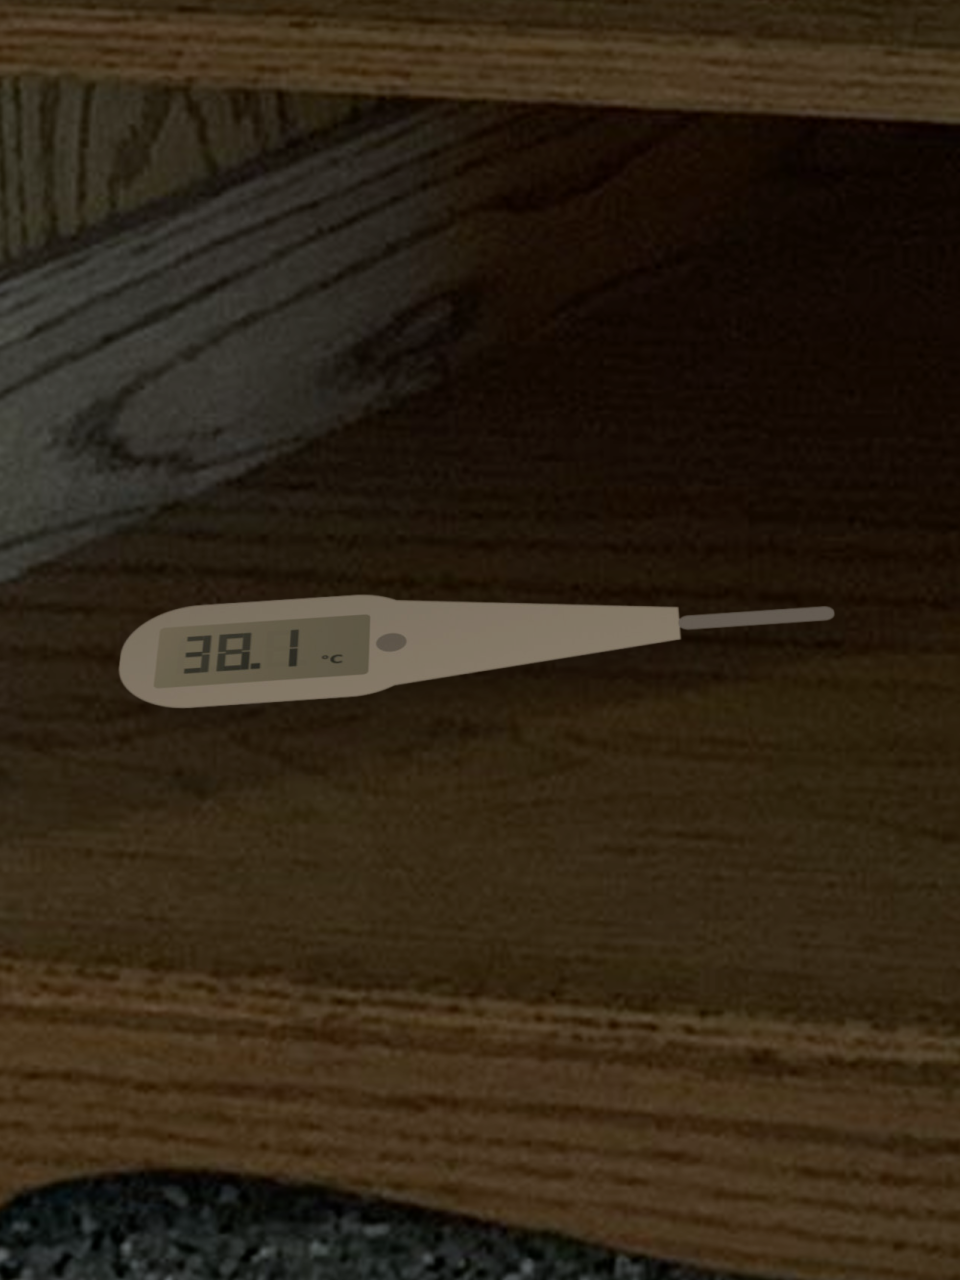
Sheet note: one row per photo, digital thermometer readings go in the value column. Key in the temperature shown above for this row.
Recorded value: 38.1 °C
